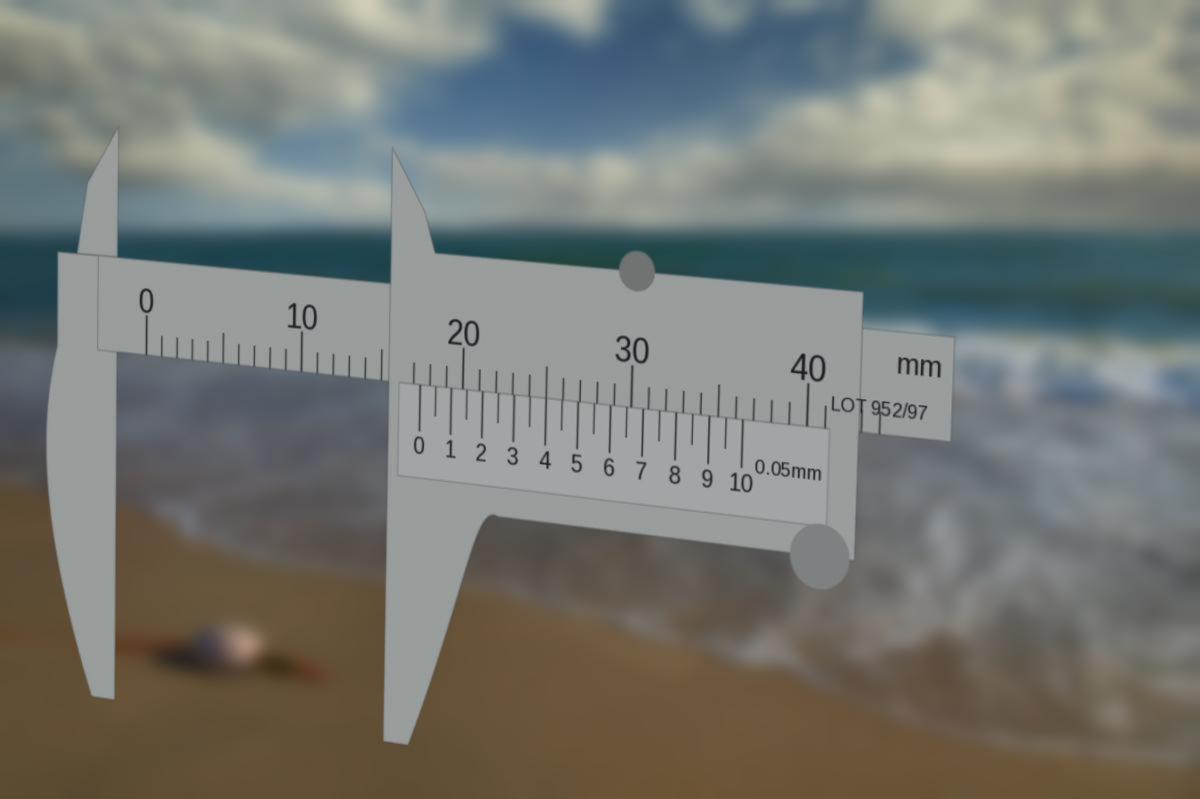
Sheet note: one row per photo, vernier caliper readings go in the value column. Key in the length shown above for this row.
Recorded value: 17.4 mm
